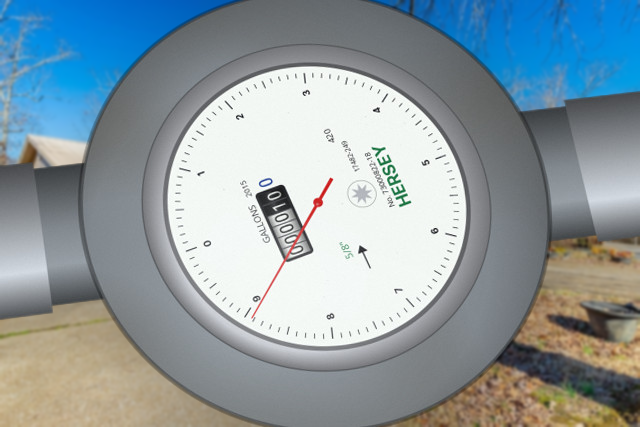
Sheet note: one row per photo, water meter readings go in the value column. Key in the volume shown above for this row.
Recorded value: 98.9 gal
